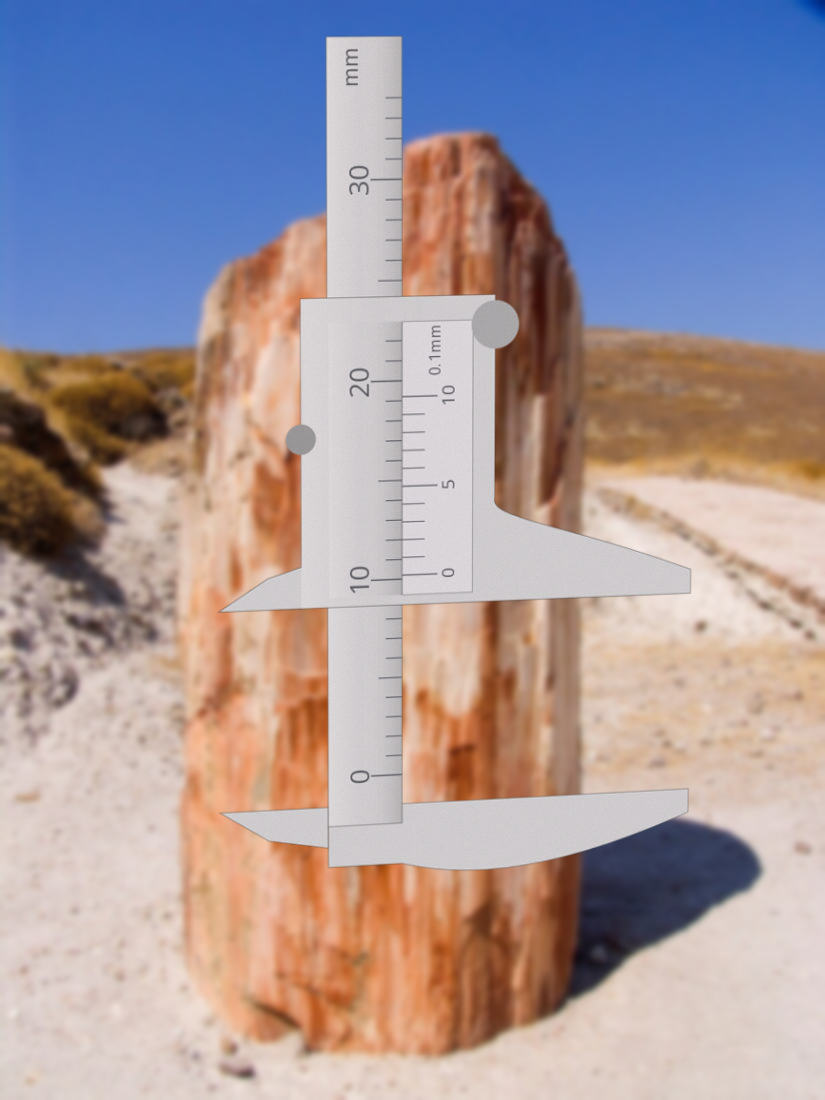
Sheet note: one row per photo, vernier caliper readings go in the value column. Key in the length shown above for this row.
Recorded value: 10.2 mm
